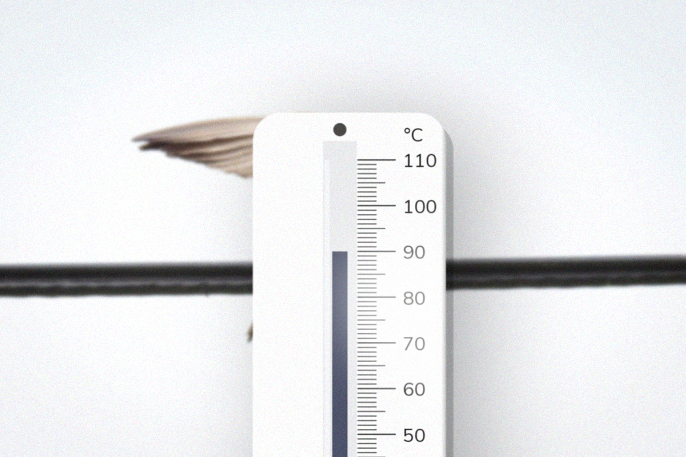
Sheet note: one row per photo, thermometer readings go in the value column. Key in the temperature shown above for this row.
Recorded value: 90 °C
